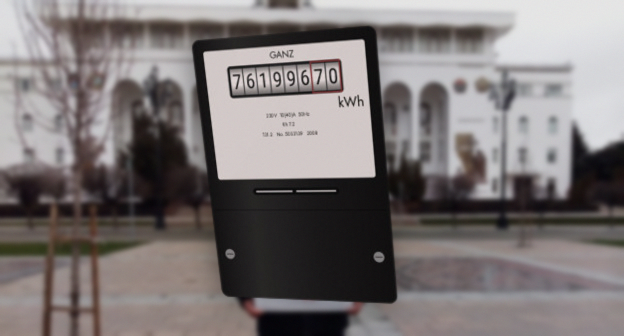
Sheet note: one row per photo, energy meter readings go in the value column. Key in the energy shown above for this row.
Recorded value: 761996.70 kWh
